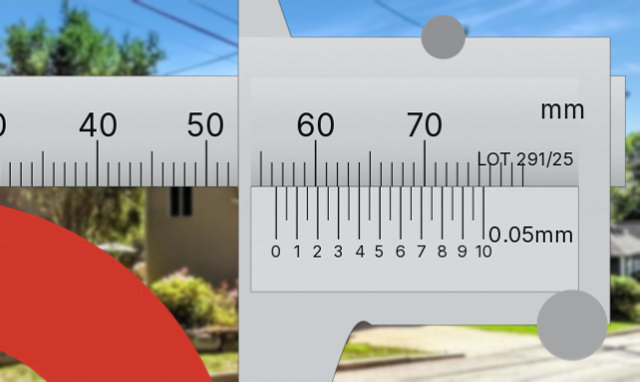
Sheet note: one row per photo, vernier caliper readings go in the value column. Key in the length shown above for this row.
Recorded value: 56.4 mm
